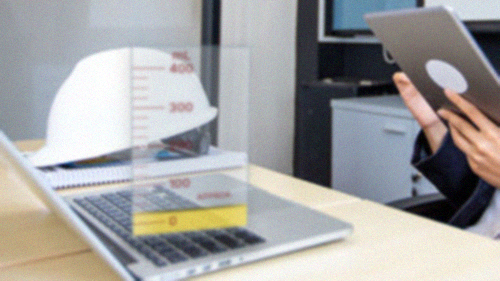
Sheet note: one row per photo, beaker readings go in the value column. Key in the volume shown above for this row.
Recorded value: 25 mL
